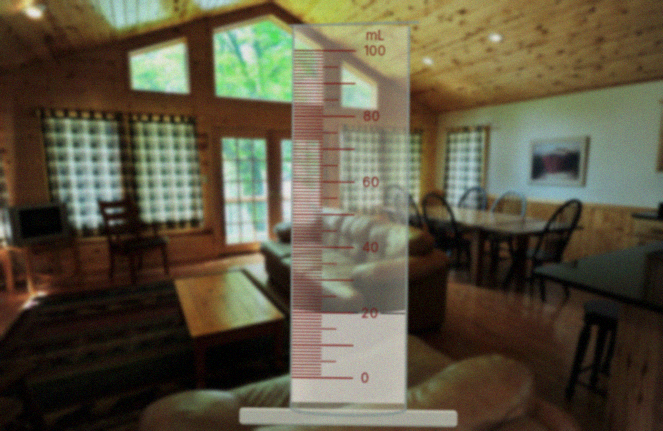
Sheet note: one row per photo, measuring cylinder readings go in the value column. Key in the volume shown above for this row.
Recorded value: 20 mL
